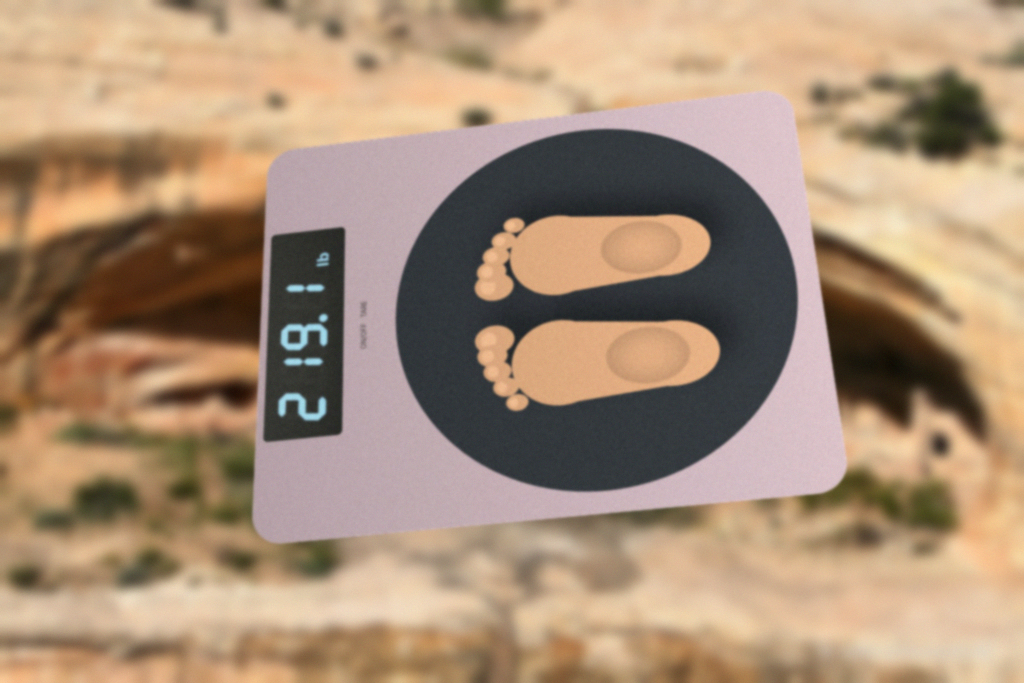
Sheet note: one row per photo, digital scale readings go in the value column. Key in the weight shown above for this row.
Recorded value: 219.1 lb
